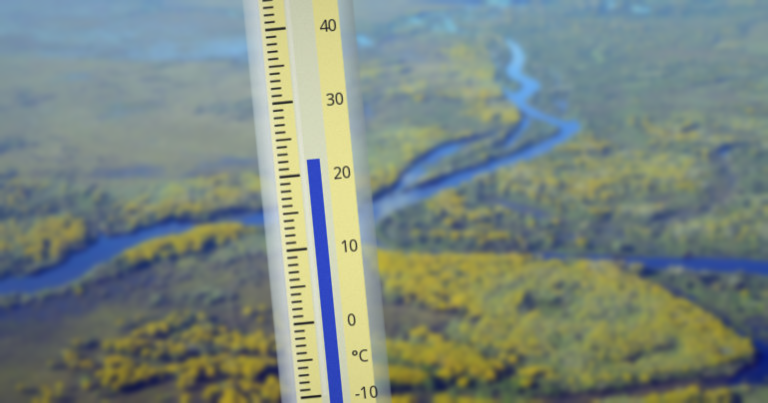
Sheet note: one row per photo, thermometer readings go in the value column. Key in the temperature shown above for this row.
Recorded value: 22 °C
